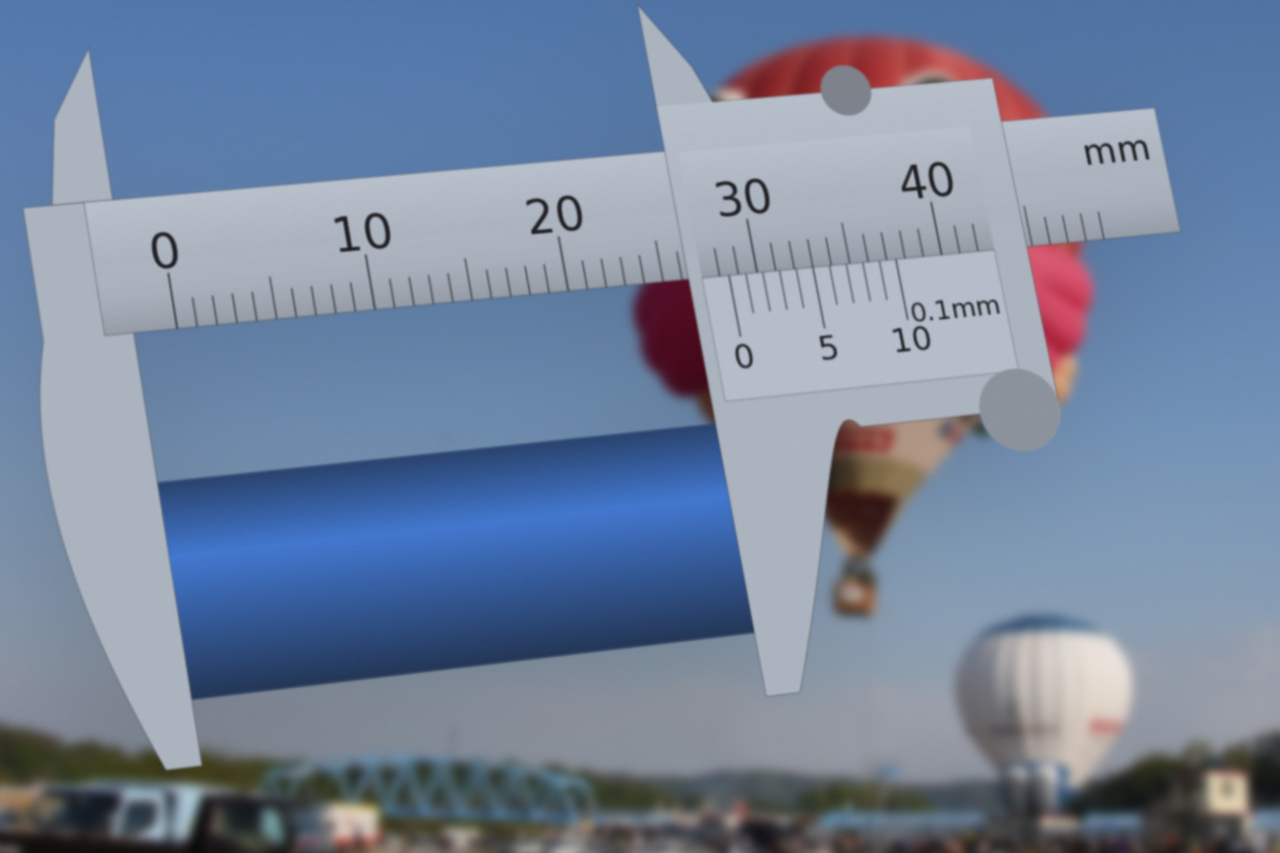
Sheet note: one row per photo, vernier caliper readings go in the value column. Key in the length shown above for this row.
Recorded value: 28.5 mm
